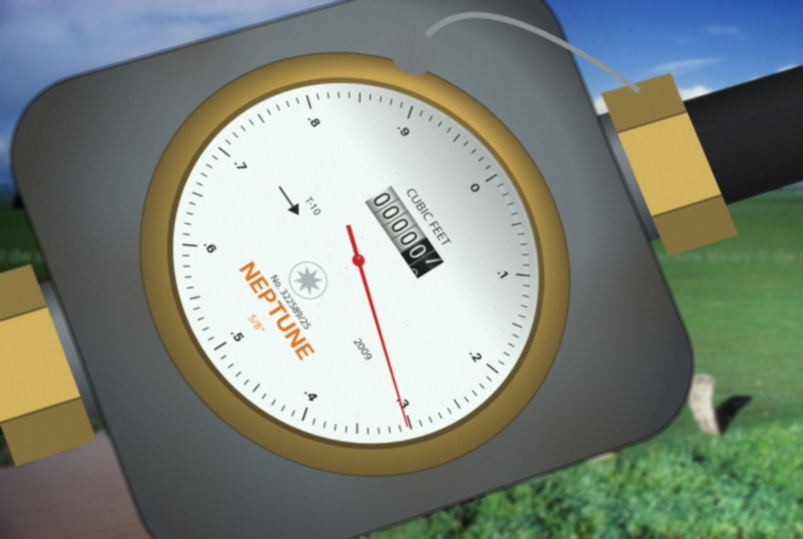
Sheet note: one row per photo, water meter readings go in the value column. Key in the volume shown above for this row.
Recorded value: 7.30 ft³
